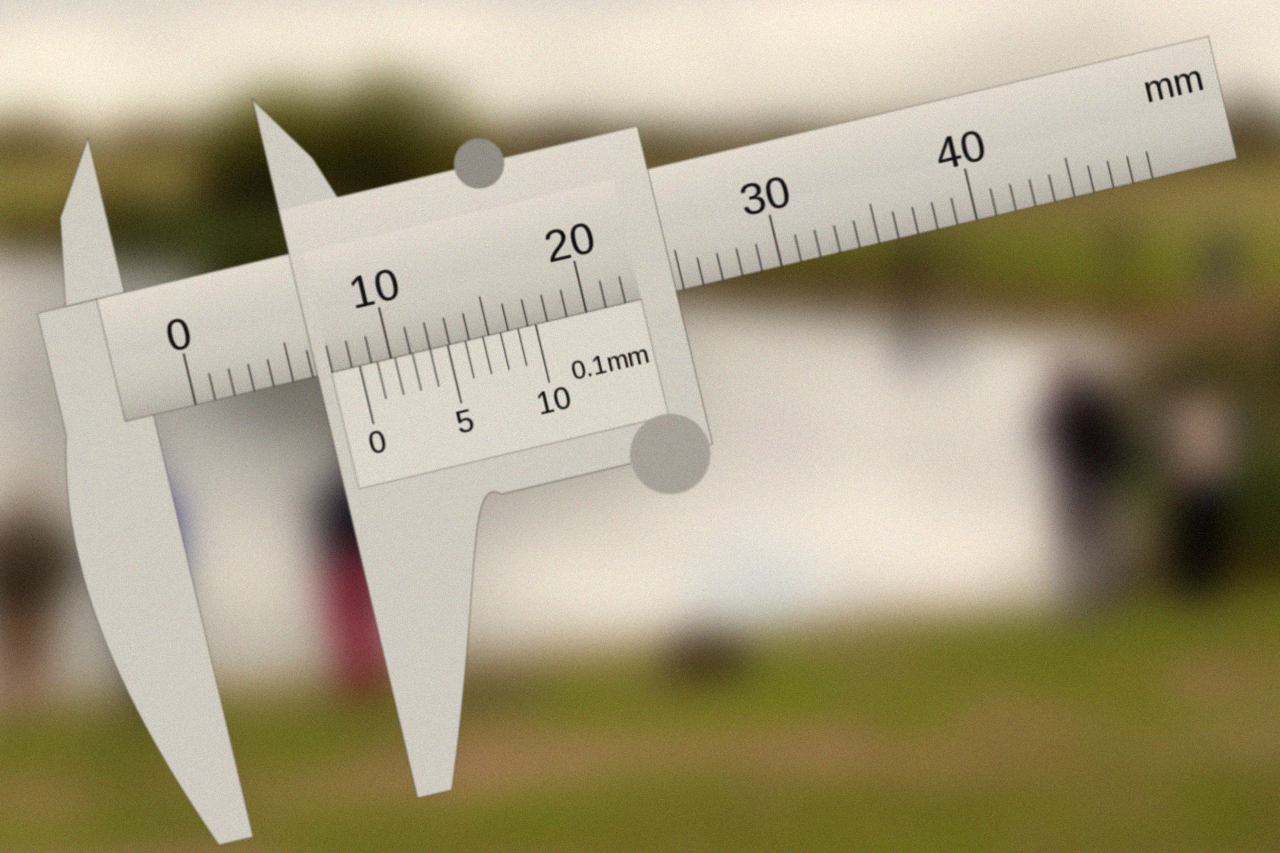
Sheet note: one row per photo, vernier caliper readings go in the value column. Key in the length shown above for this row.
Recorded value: 8.4 mm
